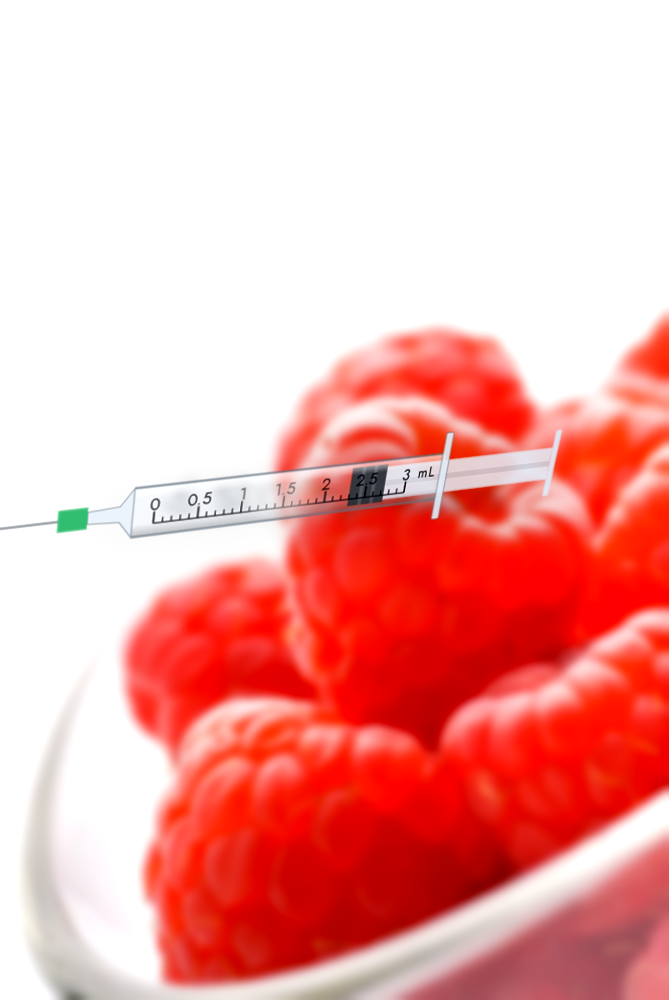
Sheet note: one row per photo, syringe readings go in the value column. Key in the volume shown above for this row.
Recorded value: 2.3 mL
